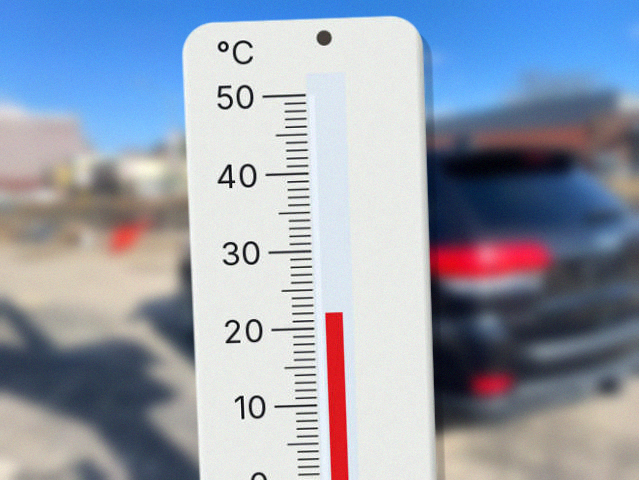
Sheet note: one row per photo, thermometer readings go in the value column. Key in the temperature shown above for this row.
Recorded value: 22 °C
